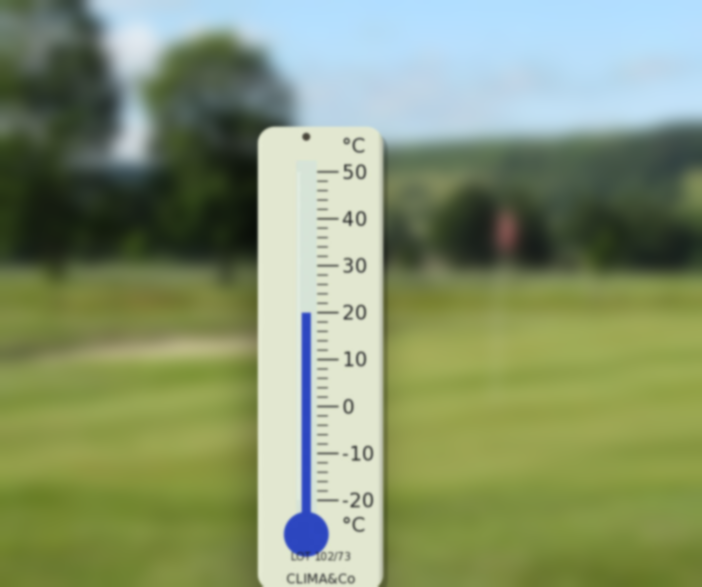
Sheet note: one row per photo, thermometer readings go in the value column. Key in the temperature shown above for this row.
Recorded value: 20 °C
